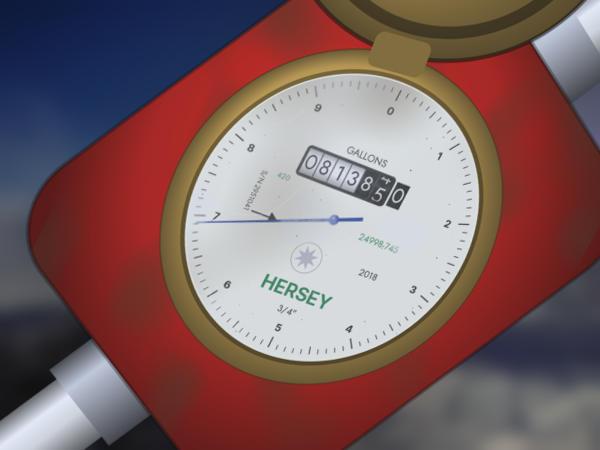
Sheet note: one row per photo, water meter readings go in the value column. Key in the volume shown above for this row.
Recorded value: 813846.9 gal
